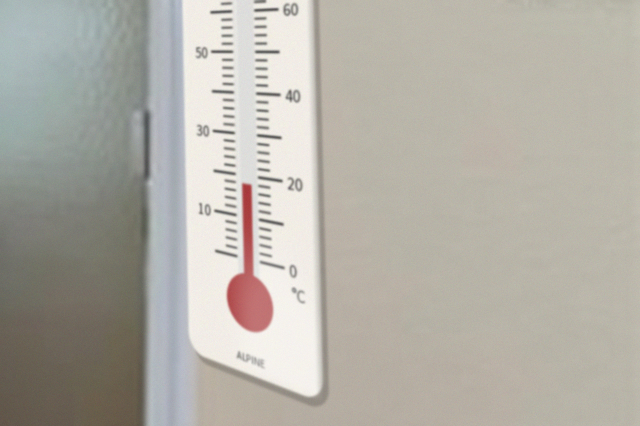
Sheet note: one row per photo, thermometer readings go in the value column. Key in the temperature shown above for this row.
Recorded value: 18 °C
